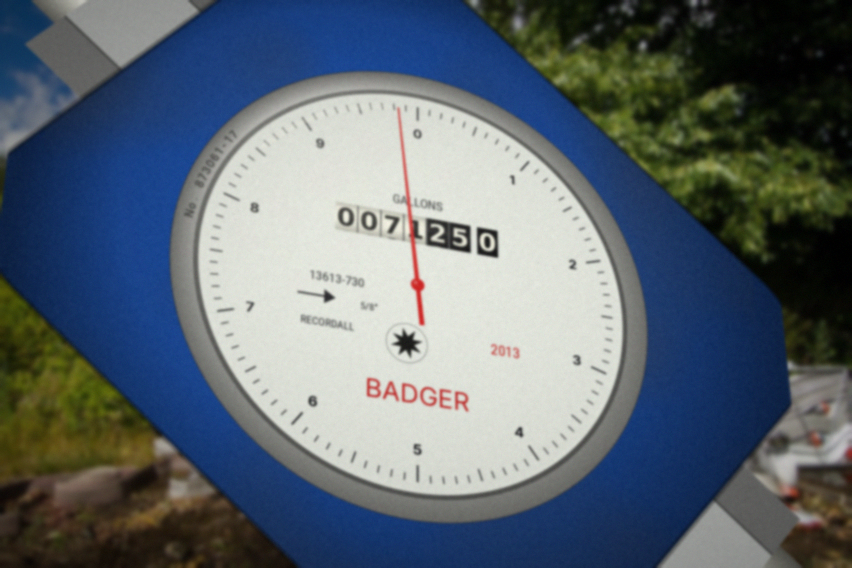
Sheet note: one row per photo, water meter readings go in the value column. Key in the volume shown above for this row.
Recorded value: 71249.8 gal
